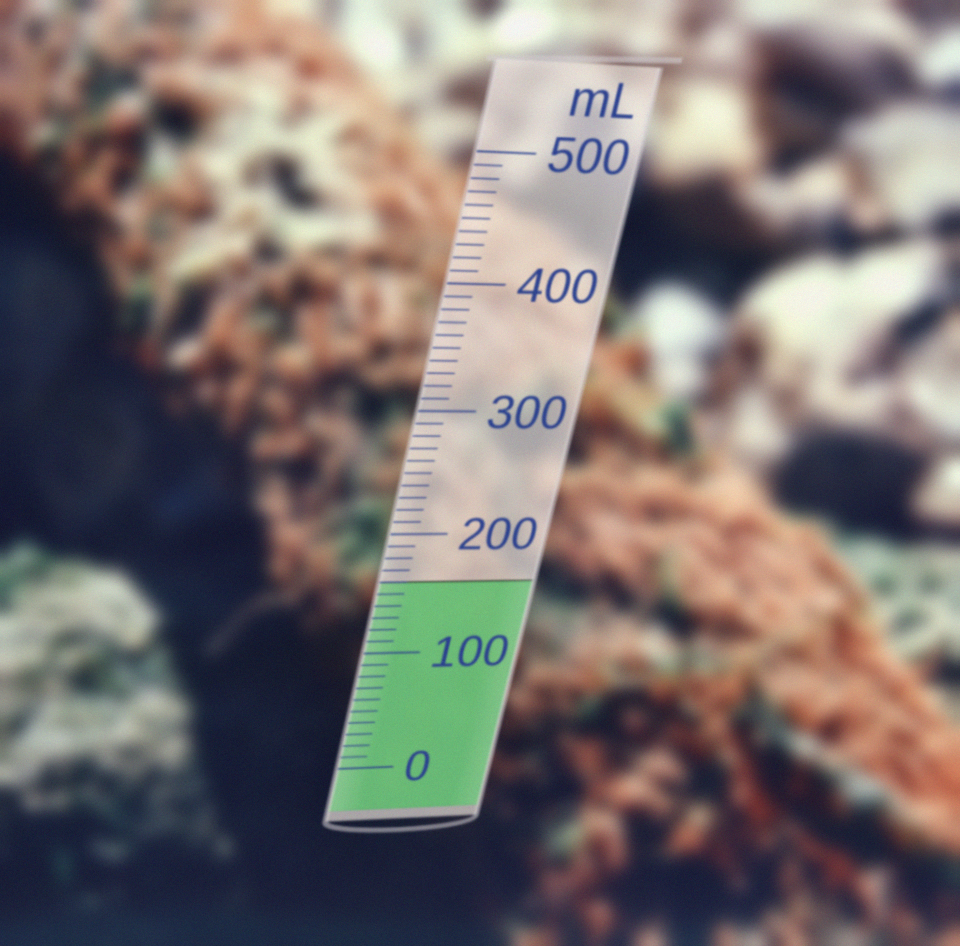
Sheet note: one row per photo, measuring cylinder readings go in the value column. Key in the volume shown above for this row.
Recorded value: 160 mL
